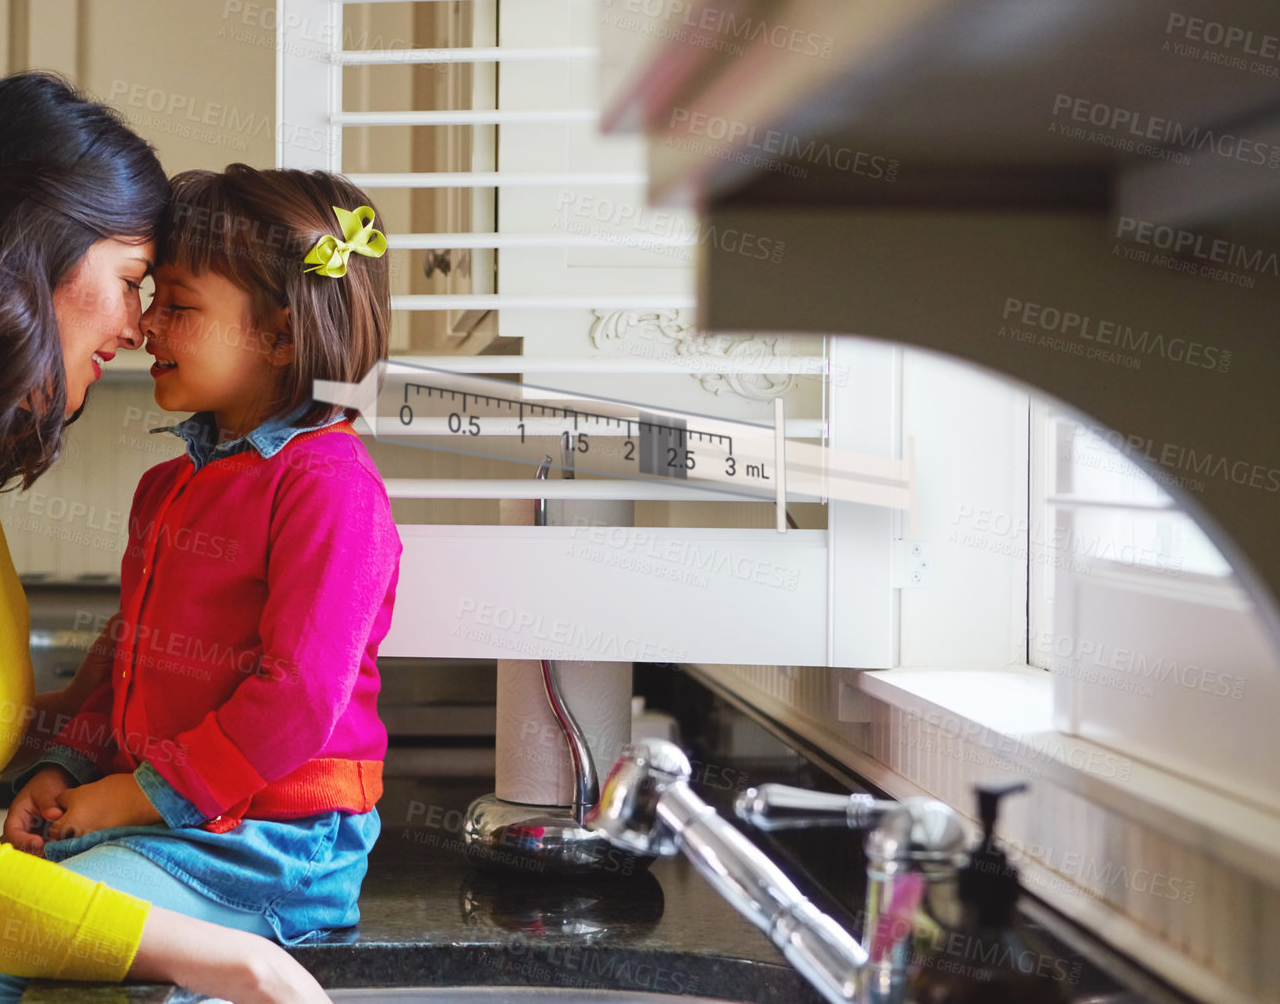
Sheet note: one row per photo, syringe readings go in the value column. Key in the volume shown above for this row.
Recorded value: 2.1 mL
